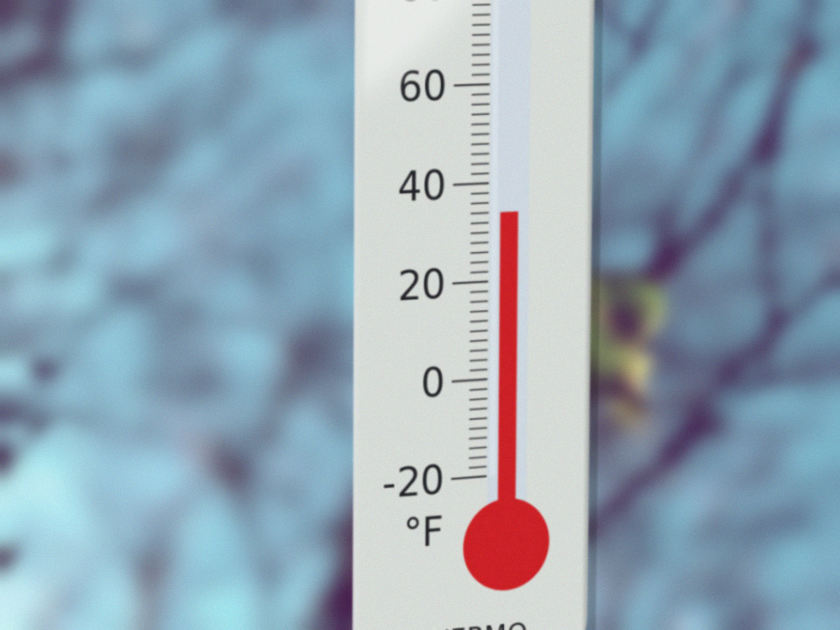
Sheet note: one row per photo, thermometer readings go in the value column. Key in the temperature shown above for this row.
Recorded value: 34 °F
